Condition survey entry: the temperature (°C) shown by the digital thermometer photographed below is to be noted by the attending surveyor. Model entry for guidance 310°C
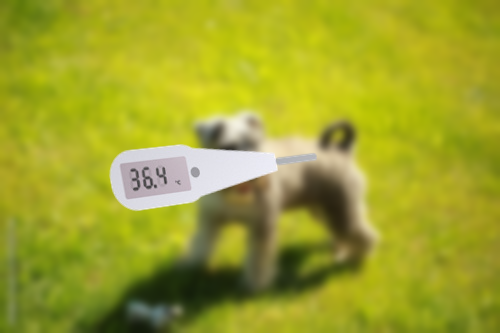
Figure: 36.4°C
